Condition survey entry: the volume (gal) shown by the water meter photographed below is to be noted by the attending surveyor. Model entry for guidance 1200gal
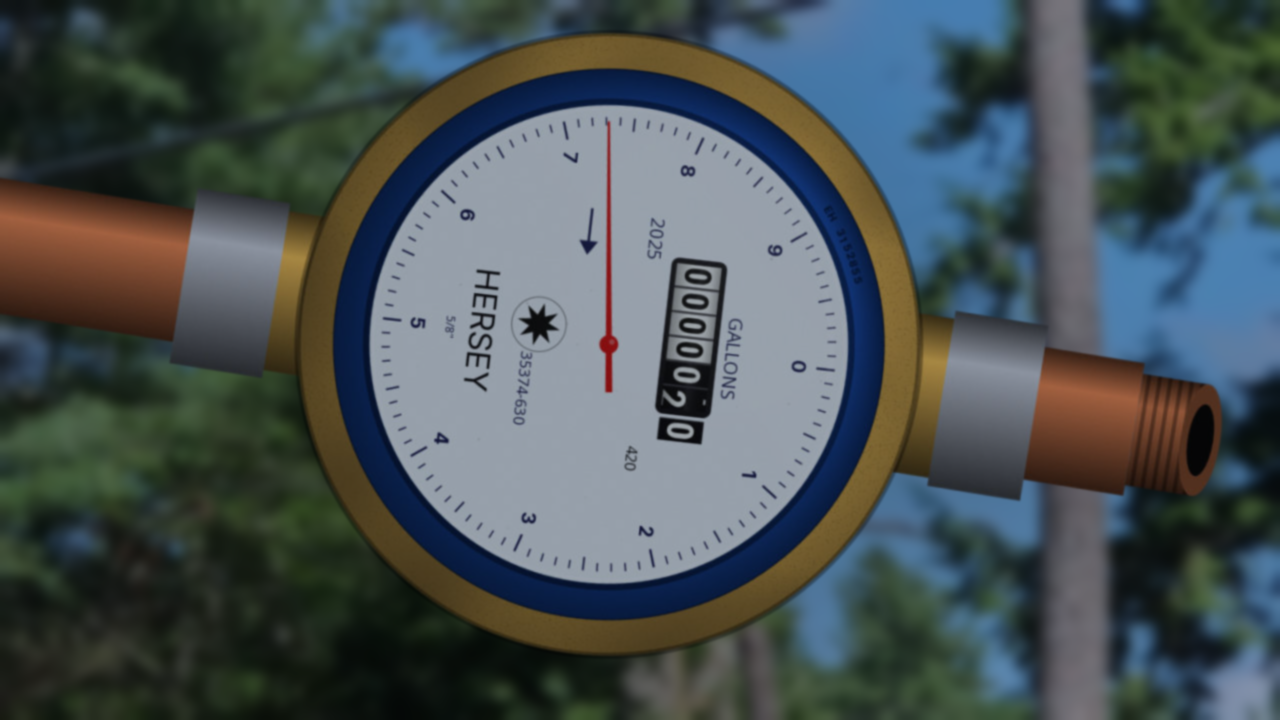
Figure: 17.3gal
